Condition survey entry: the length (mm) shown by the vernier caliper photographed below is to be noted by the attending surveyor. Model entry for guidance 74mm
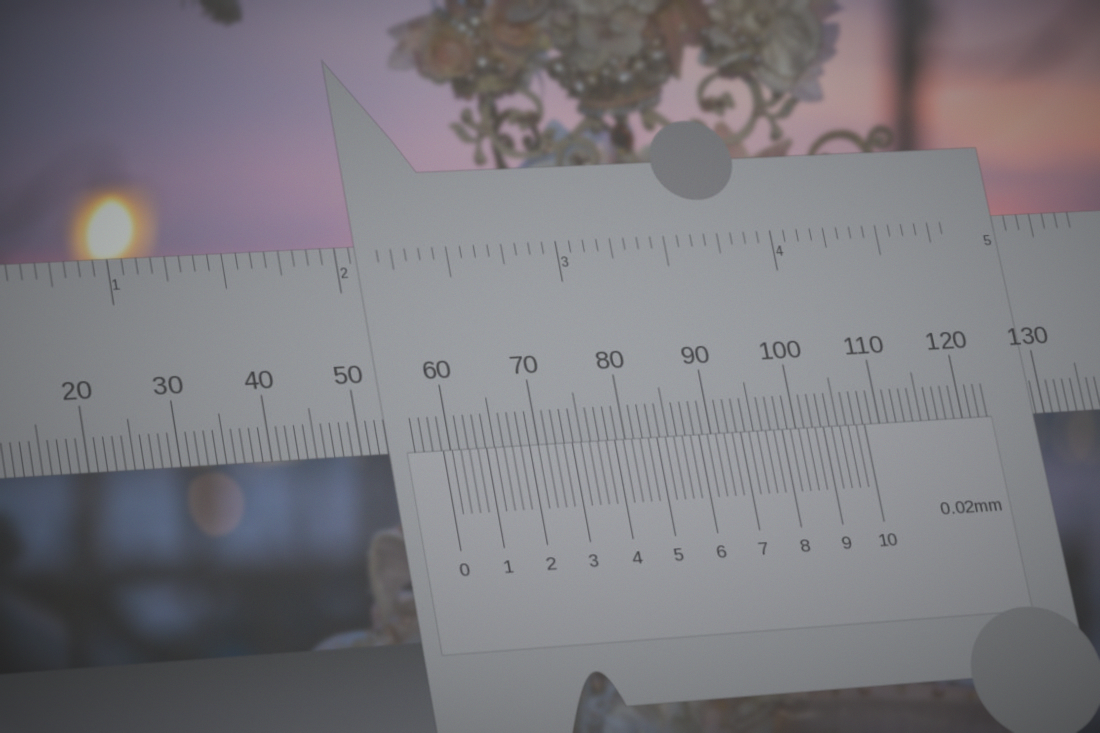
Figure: 59.2mm
